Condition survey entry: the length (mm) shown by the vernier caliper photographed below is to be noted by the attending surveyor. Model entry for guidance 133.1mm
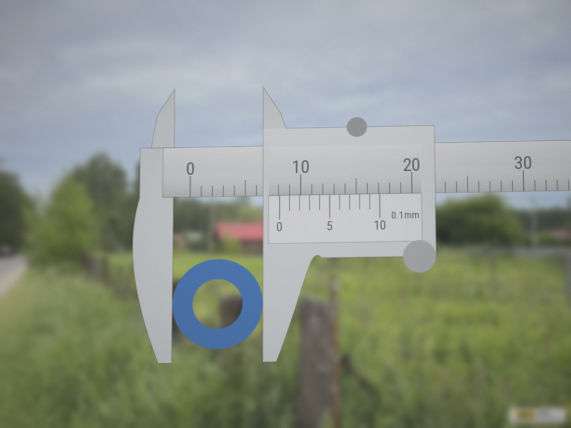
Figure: 8.1mm
